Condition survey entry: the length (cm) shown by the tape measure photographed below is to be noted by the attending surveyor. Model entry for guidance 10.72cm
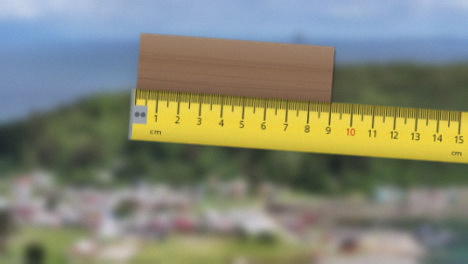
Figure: 9cm
